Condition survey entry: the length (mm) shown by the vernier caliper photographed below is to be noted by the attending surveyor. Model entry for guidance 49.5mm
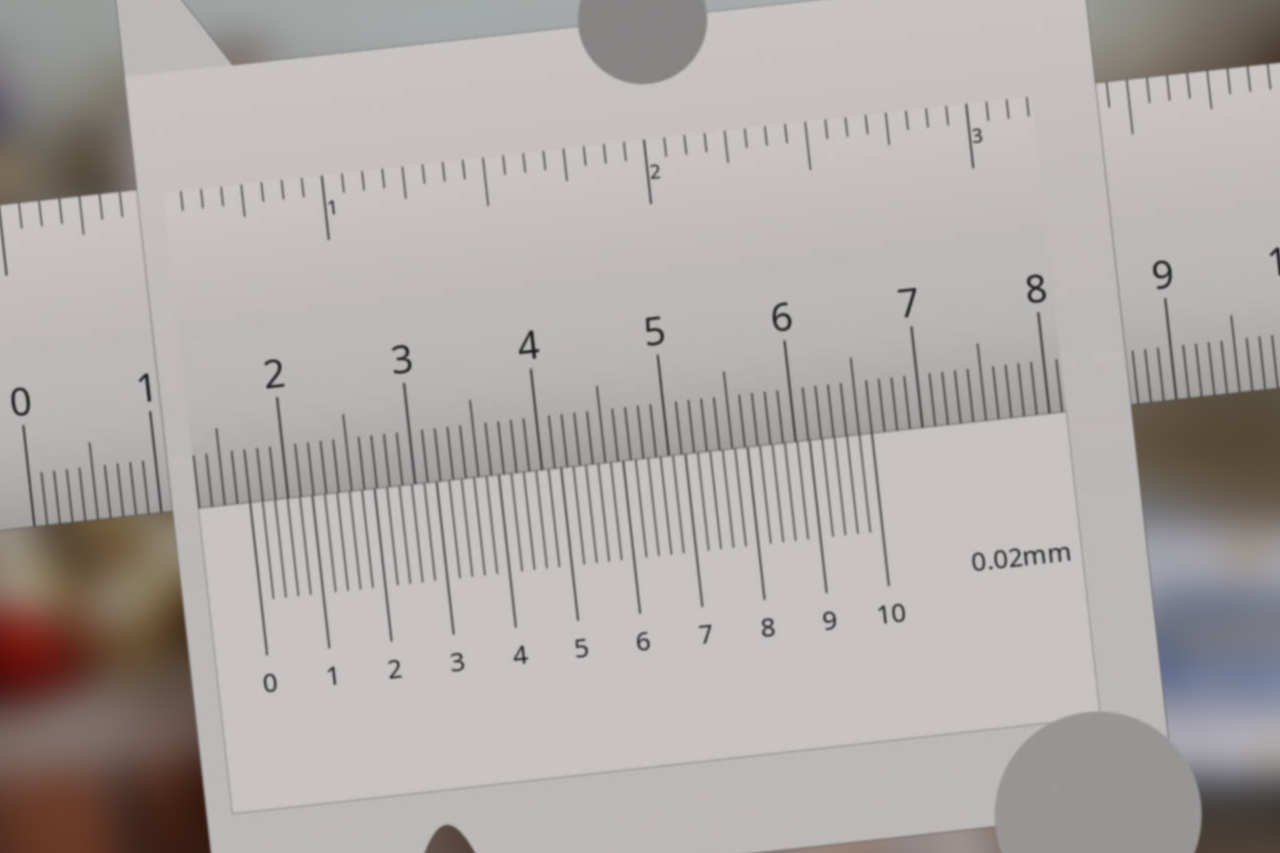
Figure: 17.0mm
